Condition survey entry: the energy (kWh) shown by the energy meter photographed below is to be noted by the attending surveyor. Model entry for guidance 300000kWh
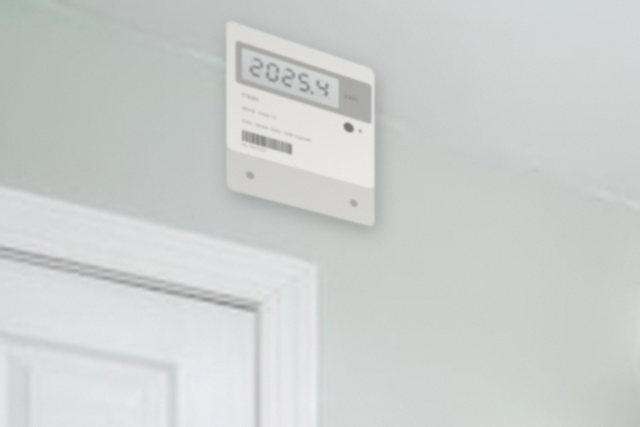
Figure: 2025.4kWh
